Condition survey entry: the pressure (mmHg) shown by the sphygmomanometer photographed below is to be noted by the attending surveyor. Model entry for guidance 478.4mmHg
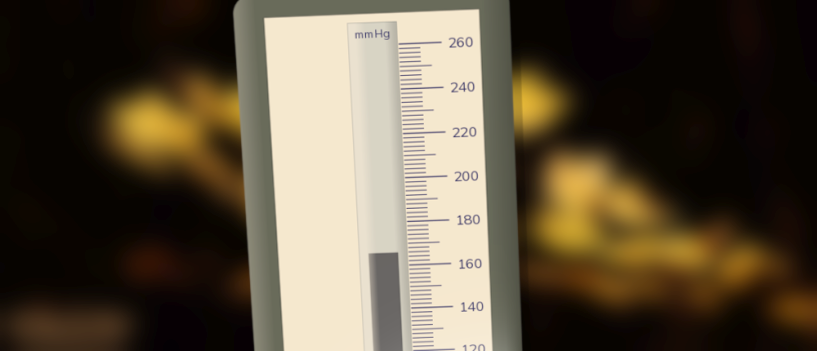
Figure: 166mmHg
